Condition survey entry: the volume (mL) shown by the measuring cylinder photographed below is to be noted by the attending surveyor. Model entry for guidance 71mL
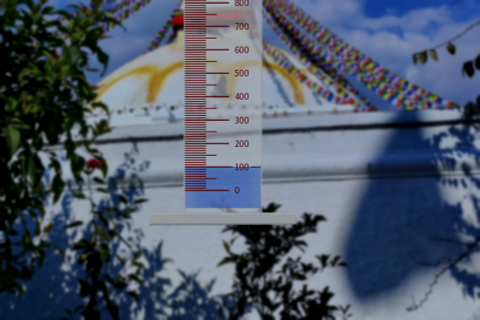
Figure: 100mL
